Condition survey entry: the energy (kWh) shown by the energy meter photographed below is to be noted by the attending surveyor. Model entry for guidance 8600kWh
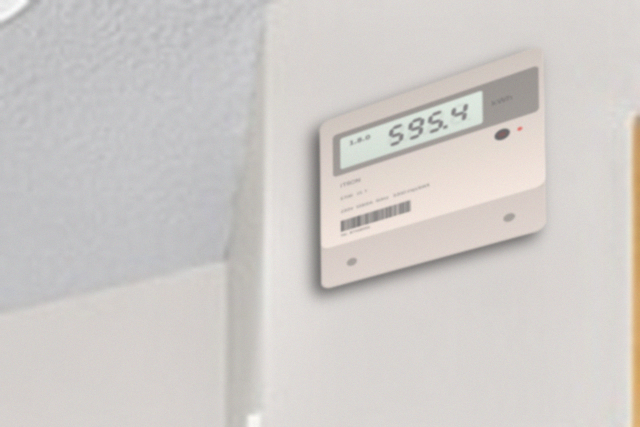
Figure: 595.4kWh
